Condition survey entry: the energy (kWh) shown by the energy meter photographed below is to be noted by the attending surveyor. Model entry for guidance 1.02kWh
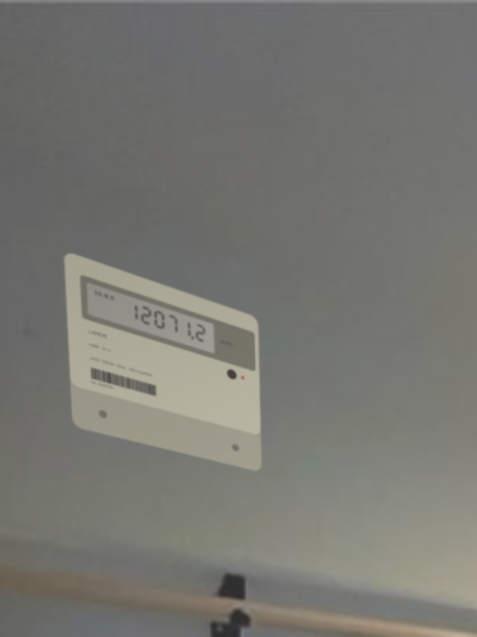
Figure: 12071.2kWh
